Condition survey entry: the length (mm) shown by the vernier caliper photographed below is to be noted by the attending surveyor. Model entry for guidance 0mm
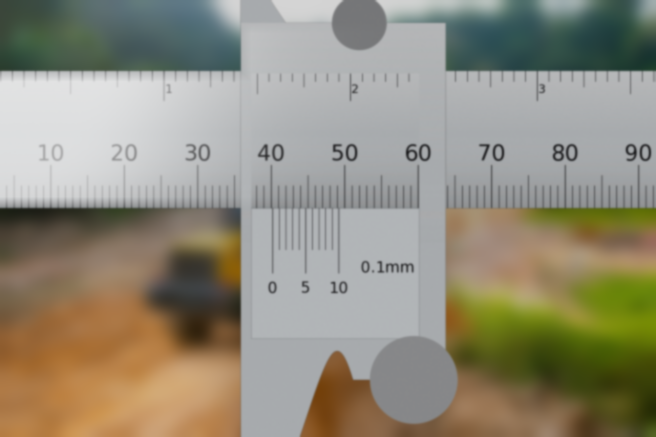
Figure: 40.2mm
